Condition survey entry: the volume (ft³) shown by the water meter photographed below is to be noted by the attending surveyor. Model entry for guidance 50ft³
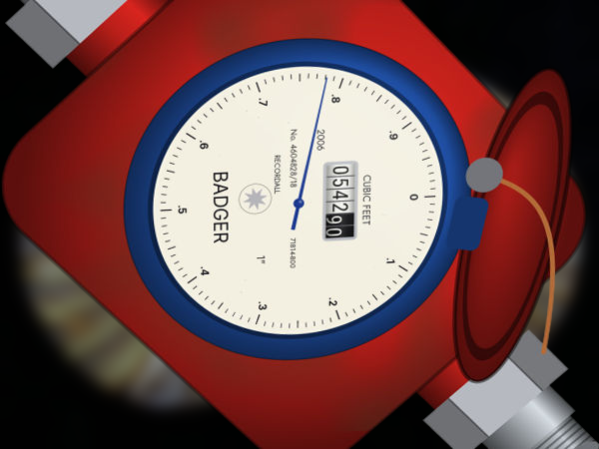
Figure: 54289.78ft³
